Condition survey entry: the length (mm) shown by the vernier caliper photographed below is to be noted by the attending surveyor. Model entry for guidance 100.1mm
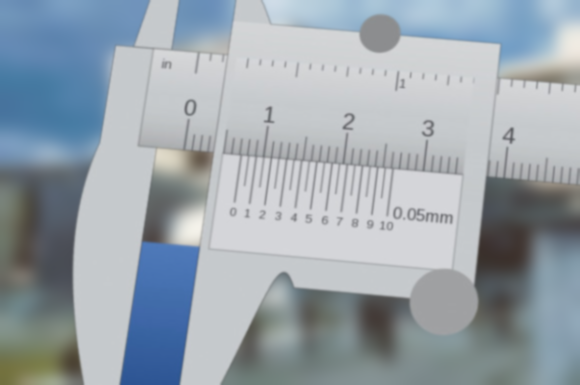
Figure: 7.2mm
